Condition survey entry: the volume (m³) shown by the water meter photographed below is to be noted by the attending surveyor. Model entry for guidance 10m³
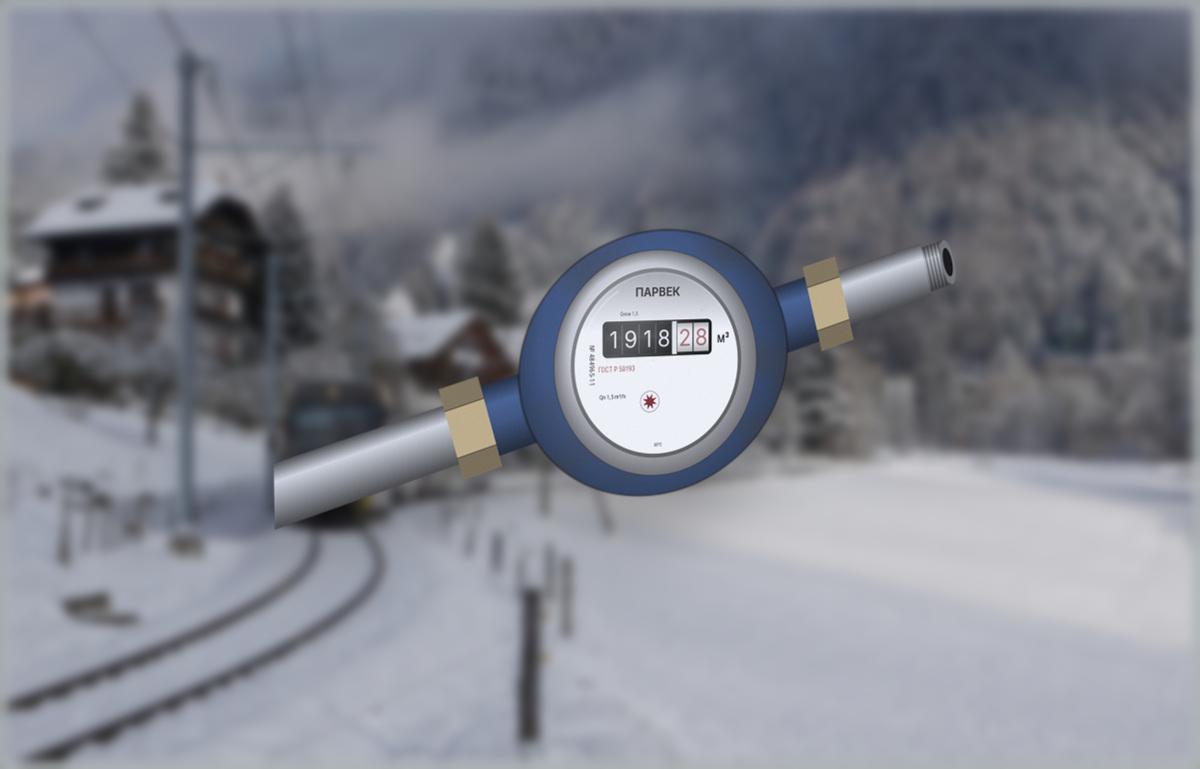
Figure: 1918.28m³
